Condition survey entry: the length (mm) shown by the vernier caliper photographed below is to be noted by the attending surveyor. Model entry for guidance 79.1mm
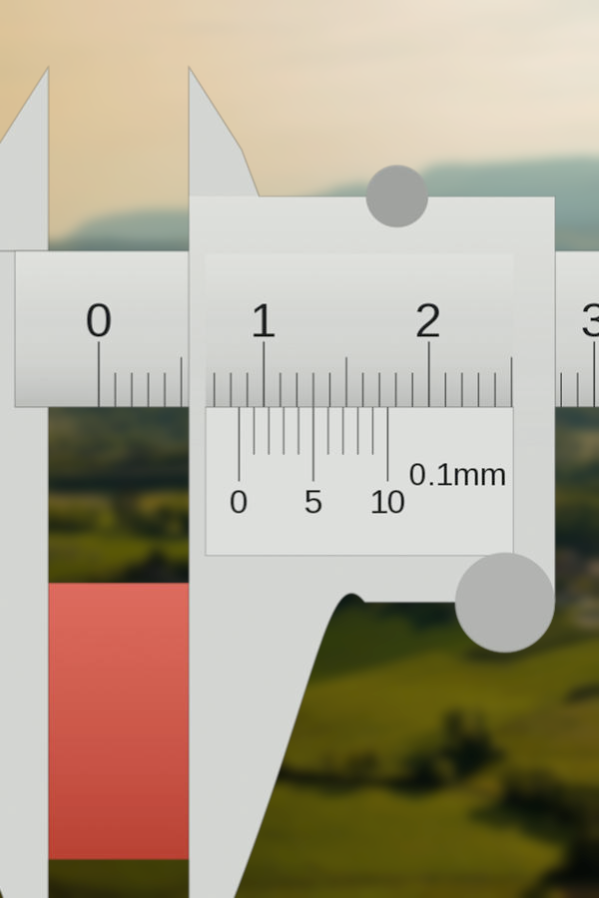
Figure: 8.5mm
